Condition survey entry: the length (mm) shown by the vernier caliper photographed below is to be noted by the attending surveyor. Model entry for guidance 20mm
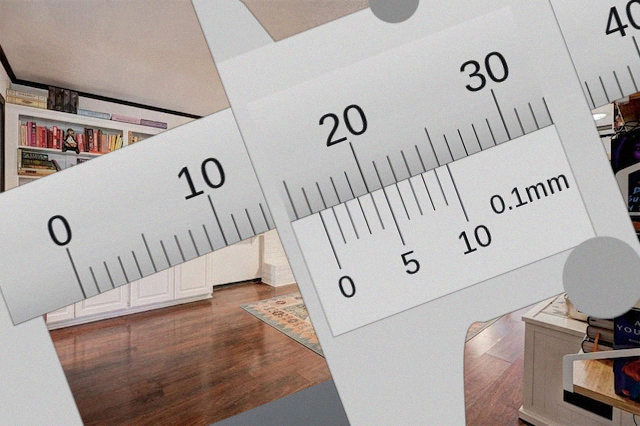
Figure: 16.5mm
